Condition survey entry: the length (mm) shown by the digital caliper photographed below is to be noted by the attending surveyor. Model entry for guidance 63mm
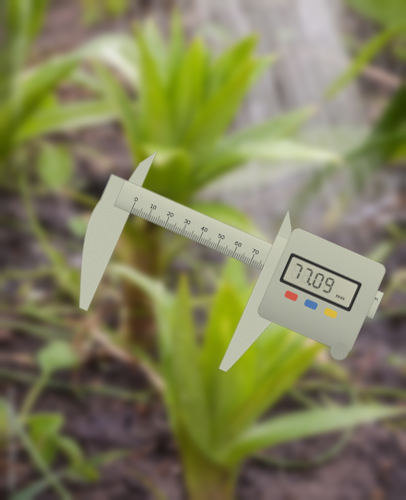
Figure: 77.09mm
